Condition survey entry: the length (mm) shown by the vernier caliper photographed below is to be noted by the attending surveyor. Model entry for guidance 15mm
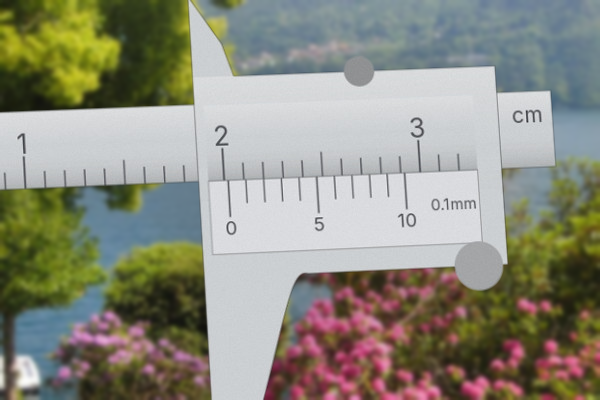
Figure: 20.2mm
